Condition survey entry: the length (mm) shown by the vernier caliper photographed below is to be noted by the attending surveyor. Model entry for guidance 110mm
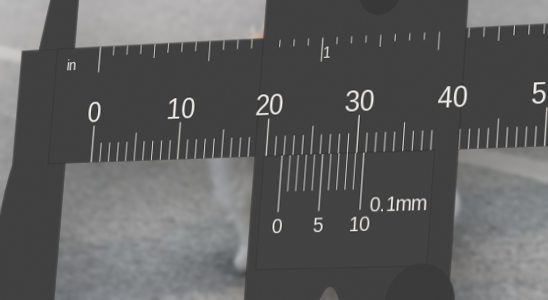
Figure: 21.8mm
